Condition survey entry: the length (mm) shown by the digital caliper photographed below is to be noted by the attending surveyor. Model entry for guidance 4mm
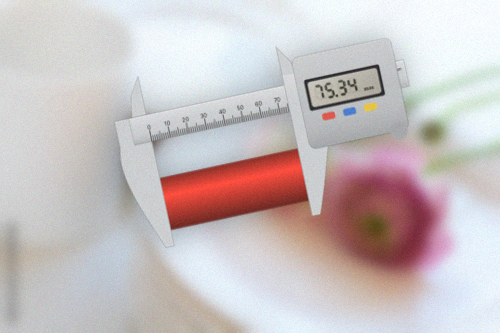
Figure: 75.34mm
